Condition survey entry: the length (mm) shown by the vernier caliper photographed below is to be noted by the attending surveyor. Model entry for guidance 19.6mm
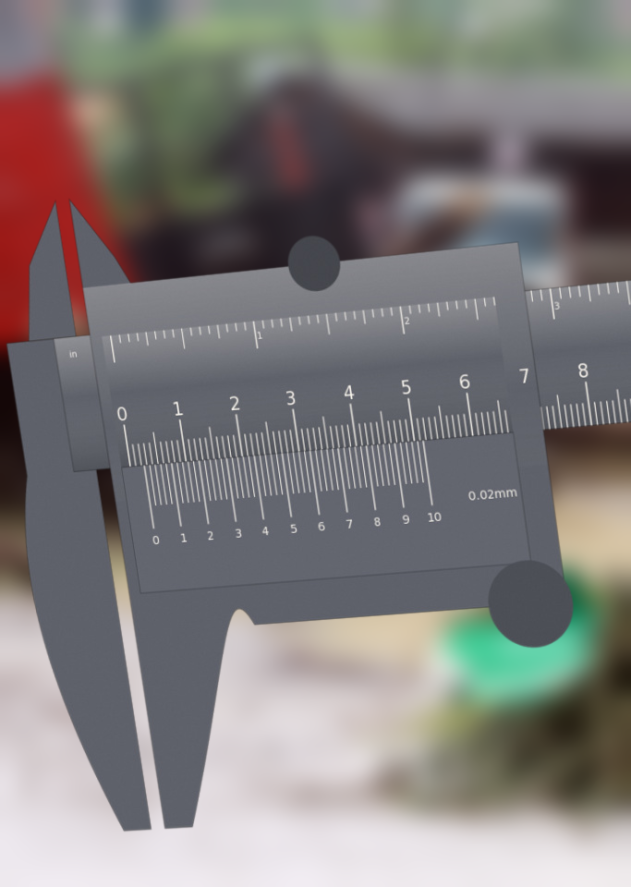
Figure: 2.5mm
